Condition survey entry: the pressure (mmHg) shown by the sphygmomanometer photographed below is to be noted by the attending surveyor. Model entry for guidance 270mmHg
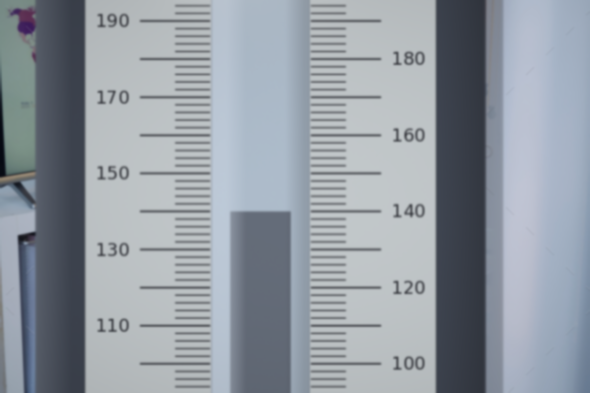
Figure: 140mmHg
